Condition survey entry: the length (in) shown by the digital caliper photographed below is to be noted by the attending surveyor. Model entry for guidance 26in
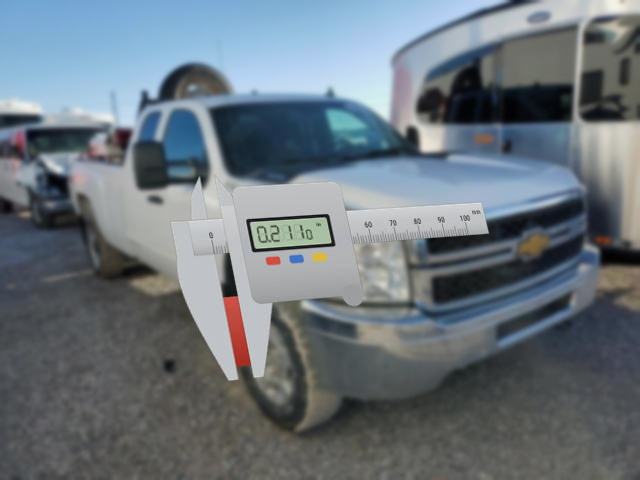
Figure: 0.2110in
